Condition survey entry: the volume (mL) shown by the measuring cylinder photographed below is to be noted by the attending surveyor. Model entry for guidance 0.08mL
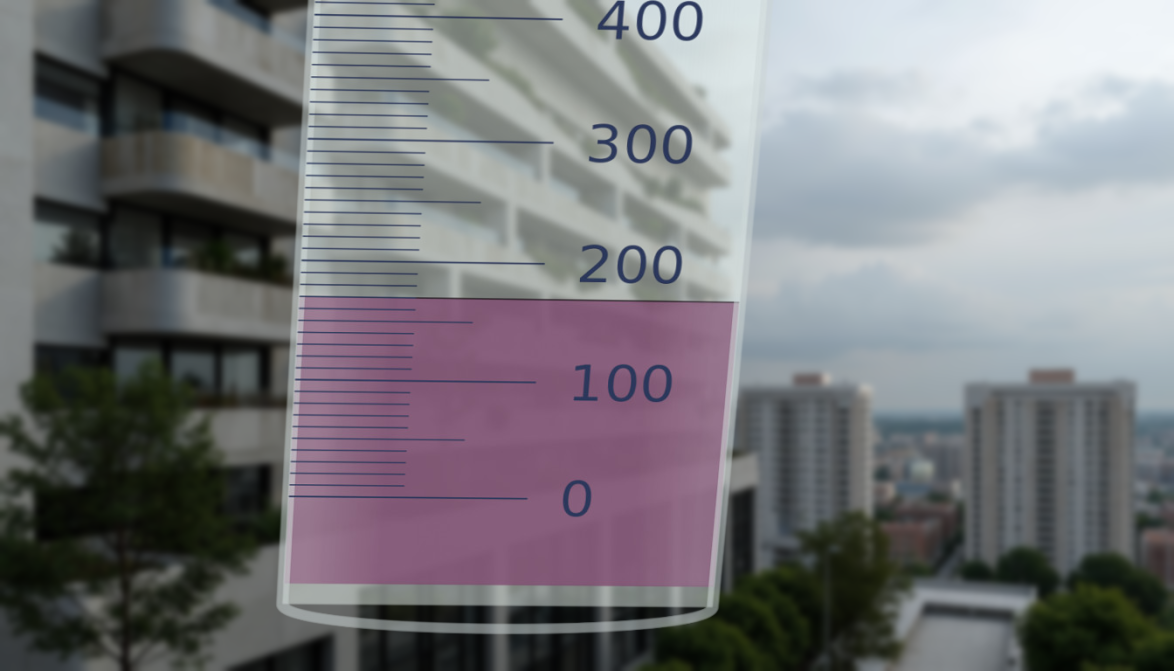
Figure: 170mL
